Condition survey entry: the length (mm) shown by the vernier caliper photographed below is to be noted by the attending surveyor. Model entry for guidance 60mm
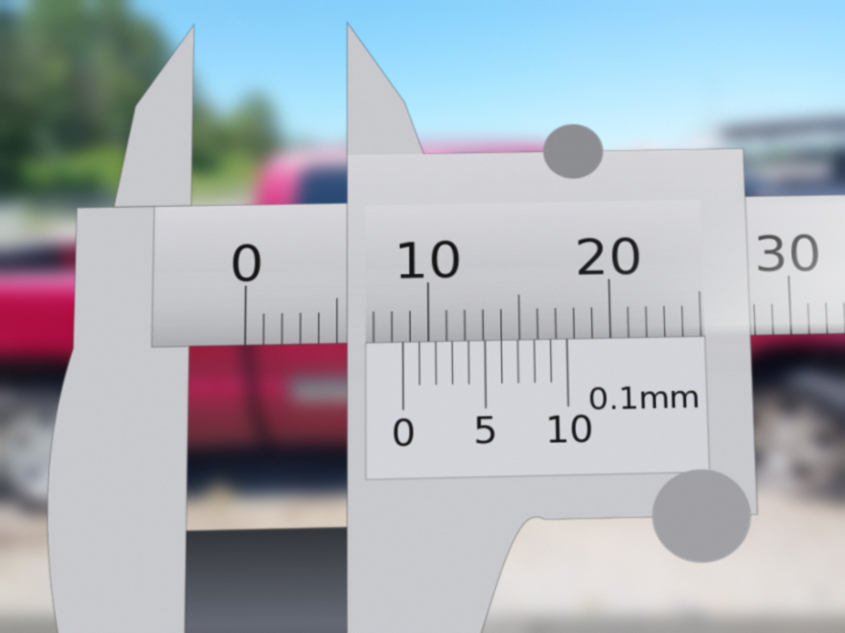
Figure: 8.6mm
